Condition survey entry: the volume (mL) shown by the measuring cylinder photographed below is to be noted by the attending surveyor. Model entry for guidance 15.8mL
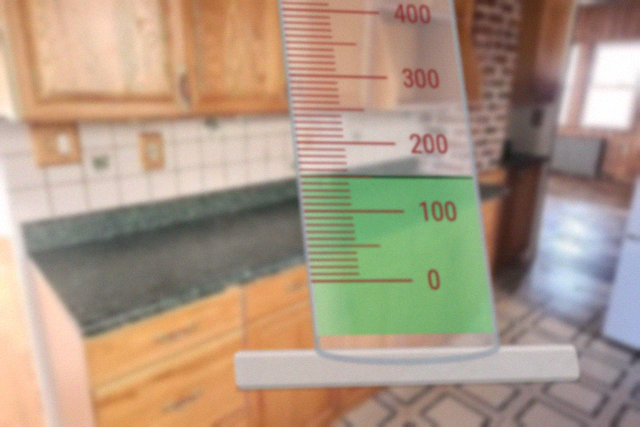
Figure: 150mL
